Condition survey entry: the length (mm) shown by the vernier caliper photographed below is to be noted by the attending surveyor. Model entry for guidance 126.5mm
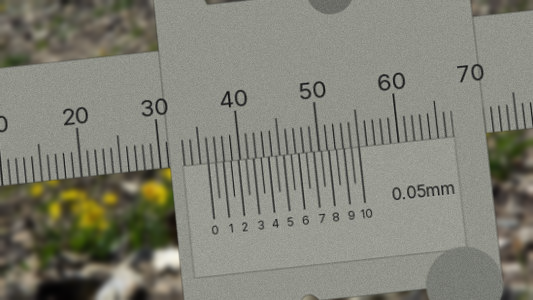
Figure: 36.0mm
